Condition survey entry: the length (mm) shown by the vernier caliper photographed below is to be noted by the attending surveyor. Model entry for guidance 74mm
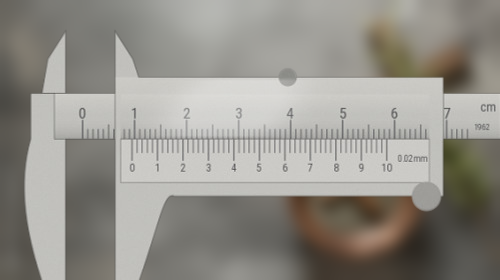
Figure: 9.5mm
